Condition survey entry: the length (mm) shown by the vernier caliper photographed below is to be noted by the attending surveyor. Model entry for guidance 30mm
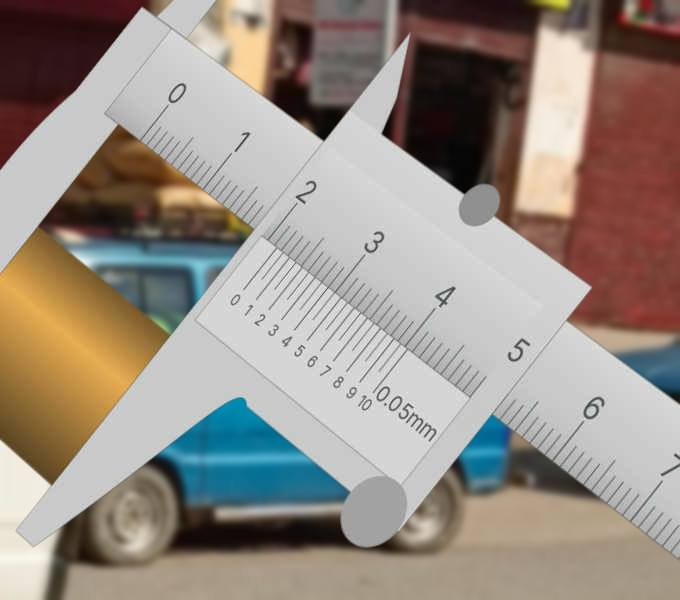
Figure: 21.4mm
